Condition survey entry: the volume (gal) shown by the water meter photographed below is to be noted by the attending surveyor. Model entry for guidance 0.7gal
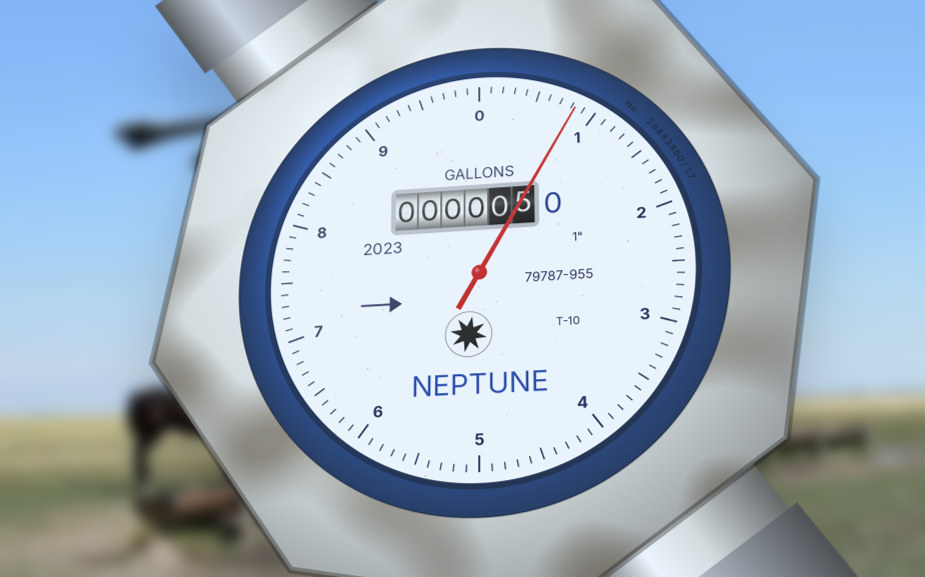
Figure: 50.8gal
